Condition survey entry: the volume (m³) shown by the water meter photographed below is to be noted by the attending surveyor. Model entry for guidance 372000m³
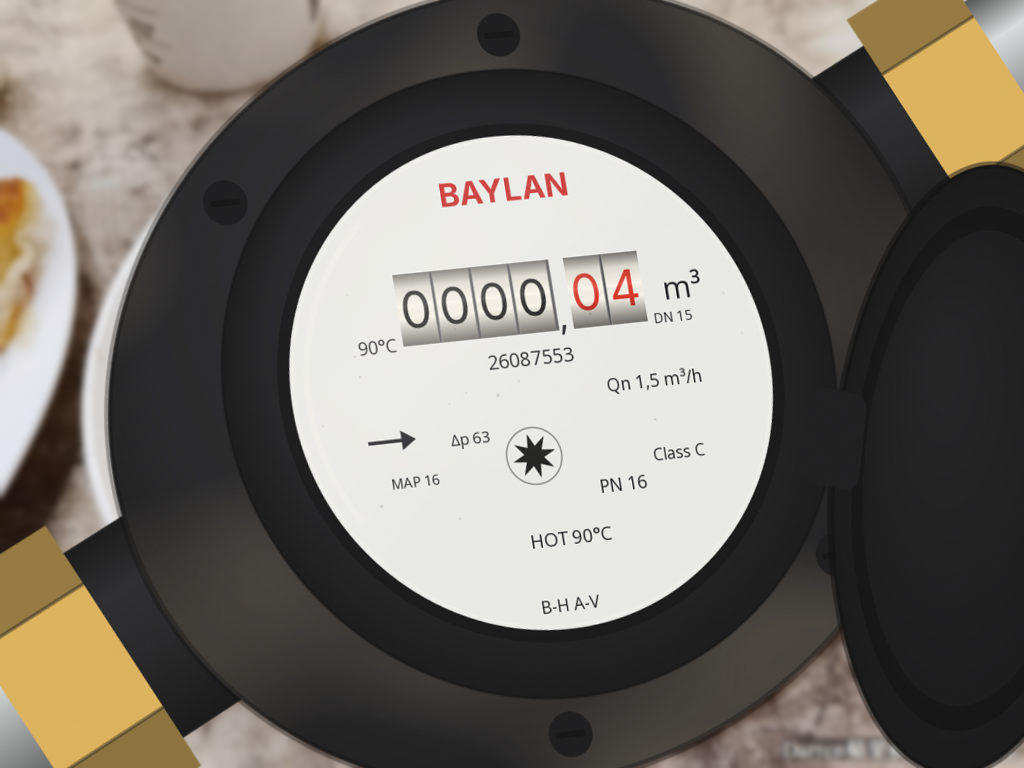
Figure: 0.04m³
